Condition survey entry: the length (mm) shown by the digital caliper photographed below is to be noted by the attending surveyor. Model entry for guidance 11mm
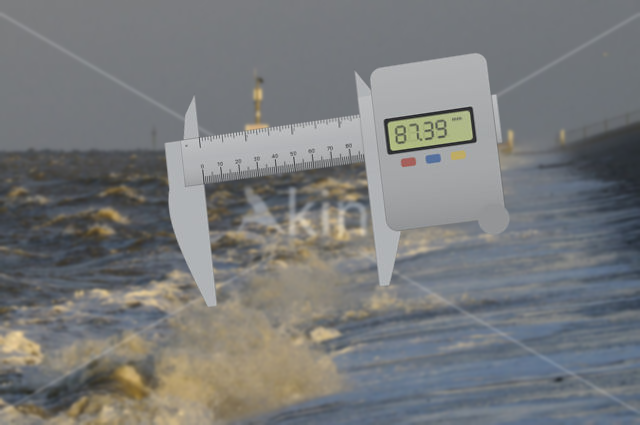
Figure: 87.39mm
